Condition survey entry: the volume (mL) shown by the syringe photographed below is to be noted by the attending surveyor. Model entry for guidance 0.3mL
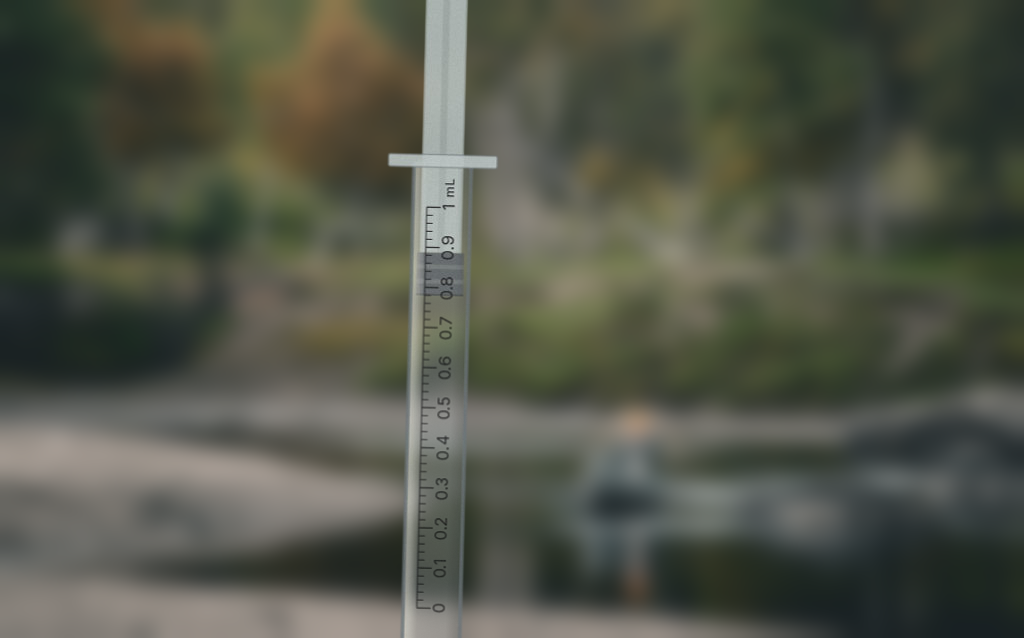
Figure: 0.78mL
